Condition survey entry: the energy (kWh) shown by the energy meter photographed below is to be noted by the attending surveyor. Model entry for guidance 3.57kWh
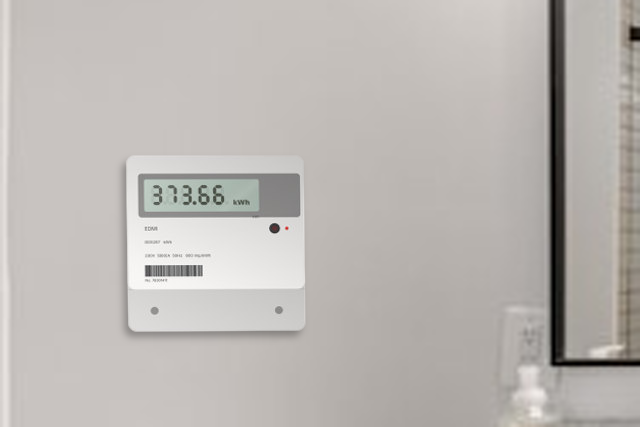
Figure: 373.66kWh
